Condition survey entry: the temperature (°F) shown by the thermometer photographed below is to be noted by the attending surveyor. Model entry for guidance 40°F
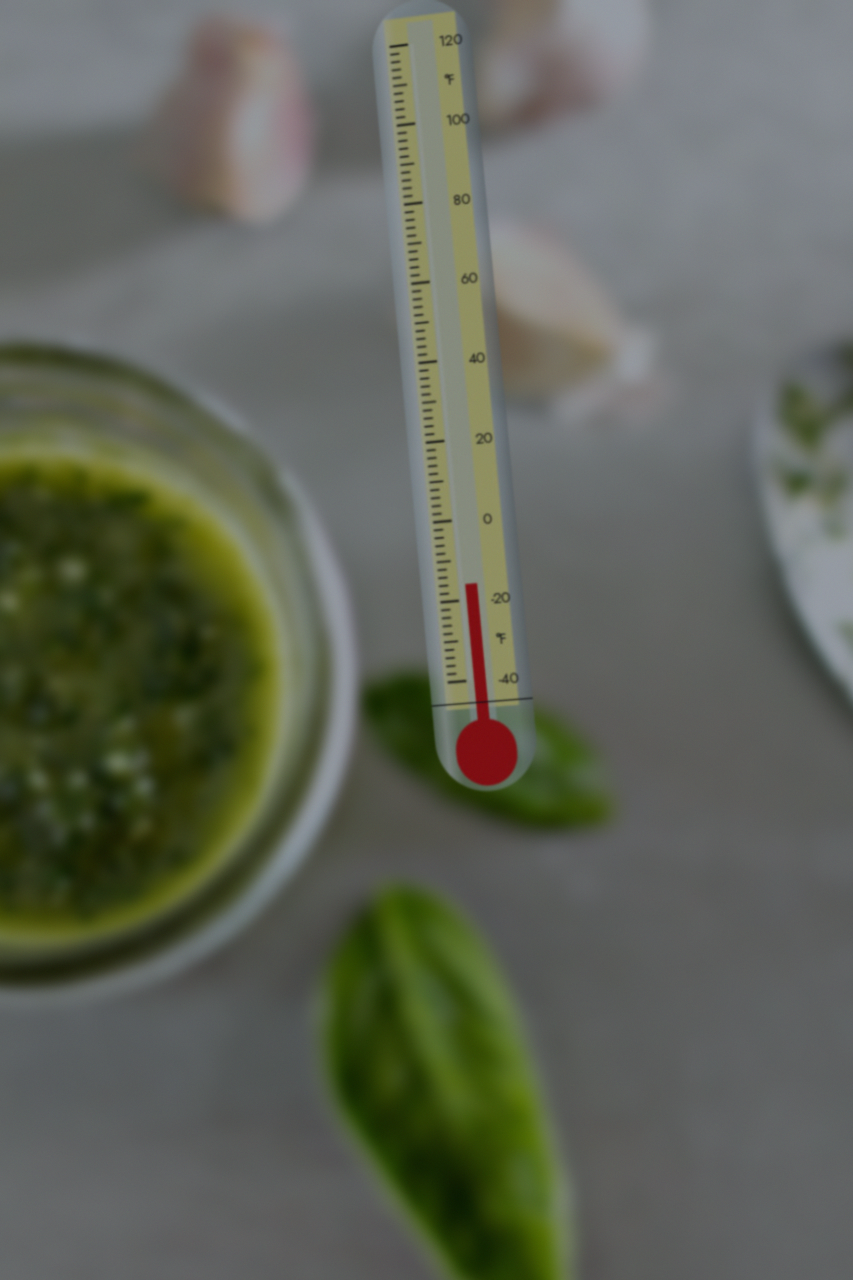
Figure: -16°F
